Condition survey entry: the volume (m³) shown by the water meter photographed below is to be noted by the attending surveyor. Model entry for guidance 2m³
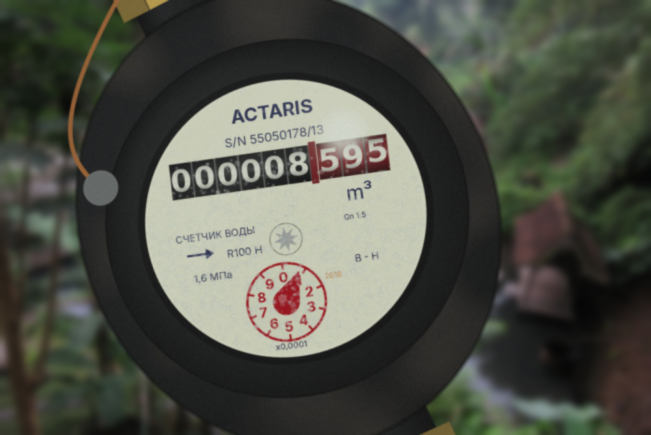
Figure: 8.5950m³
